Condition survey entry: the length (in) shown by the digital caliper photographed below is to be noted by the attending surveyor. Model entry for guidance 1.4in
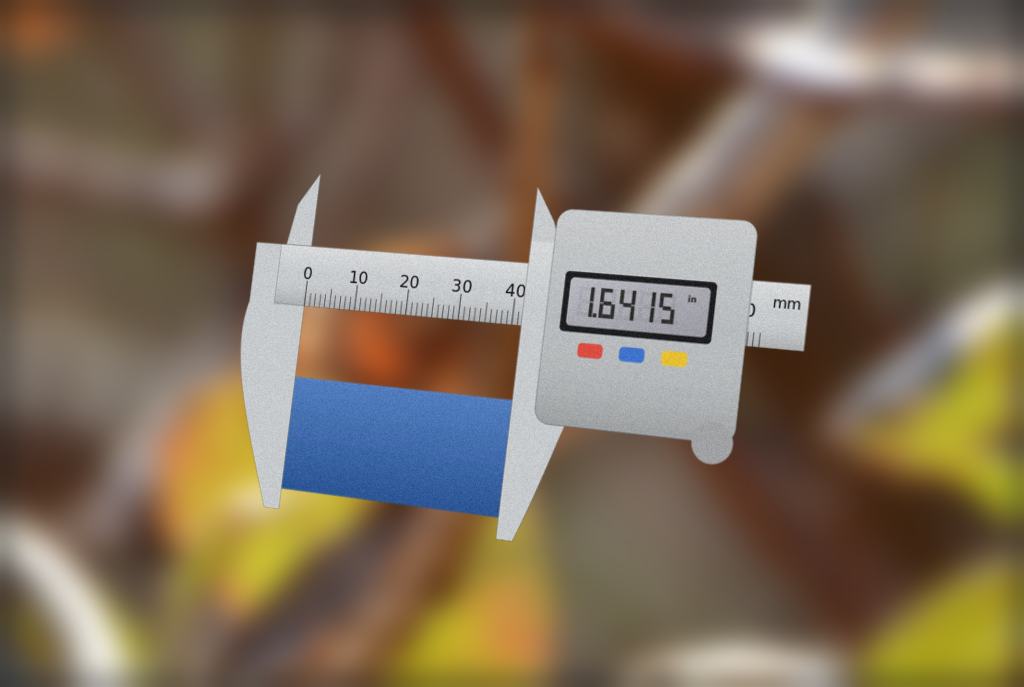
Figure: 1.6415in
